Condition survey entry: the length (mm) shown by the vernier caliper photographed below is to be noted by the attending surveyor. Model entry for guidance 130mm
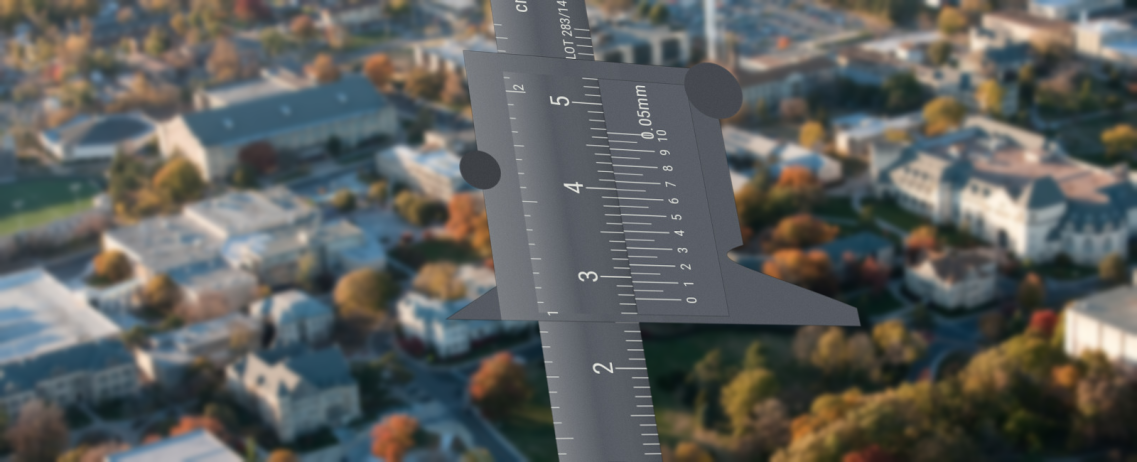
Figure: 27.6mm
